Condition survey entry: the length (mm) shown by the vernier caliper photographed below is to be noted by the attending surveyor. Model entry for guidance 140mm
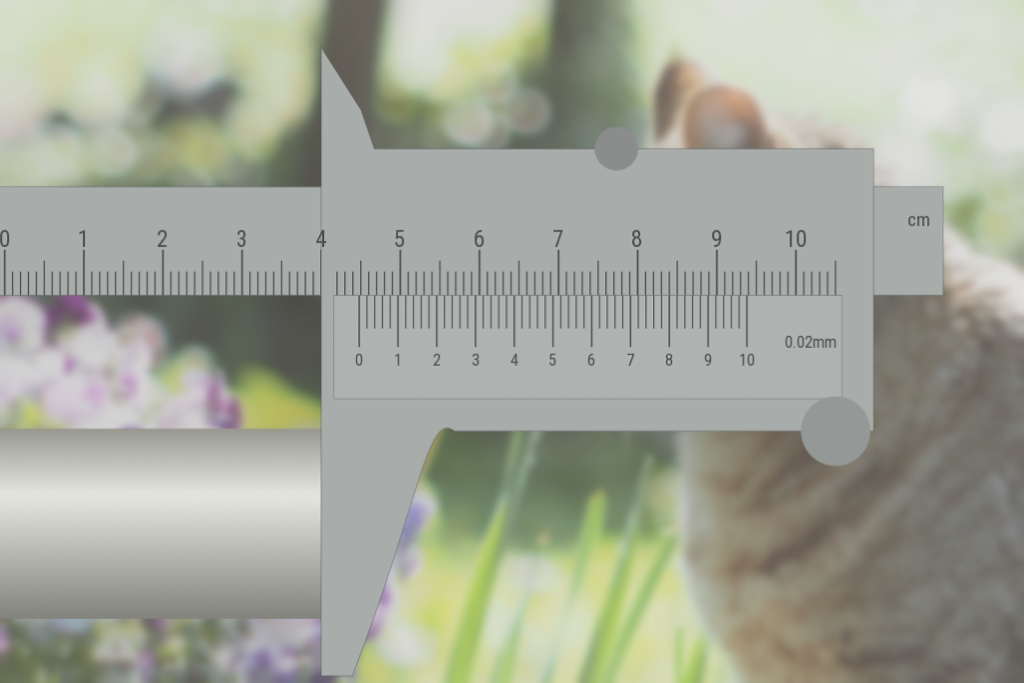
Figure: 44.8mm
